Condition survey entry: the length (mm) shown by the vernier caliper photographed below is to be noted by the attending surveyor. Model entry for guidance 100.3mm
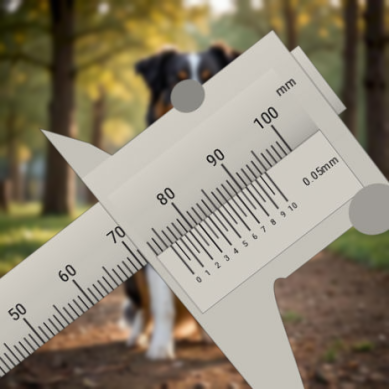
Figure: 75.6mm
